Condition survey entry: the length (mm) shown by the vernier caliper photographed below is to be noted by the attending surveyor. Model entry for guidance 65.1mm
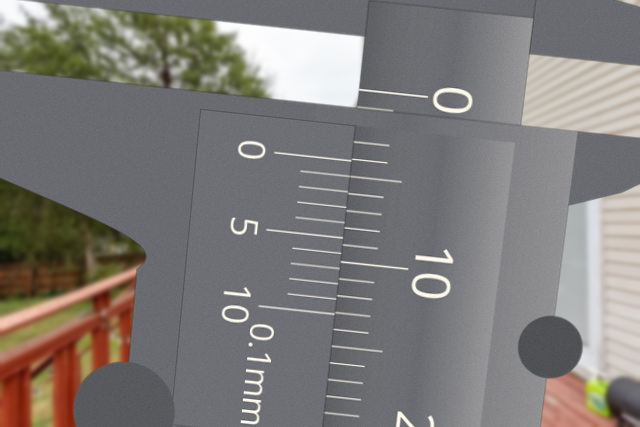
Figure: 4.1mm
